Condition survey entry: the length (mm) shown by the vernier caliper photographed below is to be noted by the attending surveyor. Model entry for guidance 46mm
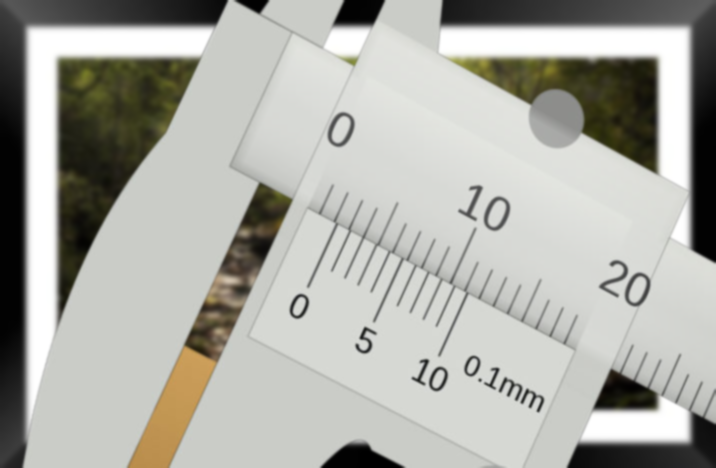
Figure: 2.2mm
